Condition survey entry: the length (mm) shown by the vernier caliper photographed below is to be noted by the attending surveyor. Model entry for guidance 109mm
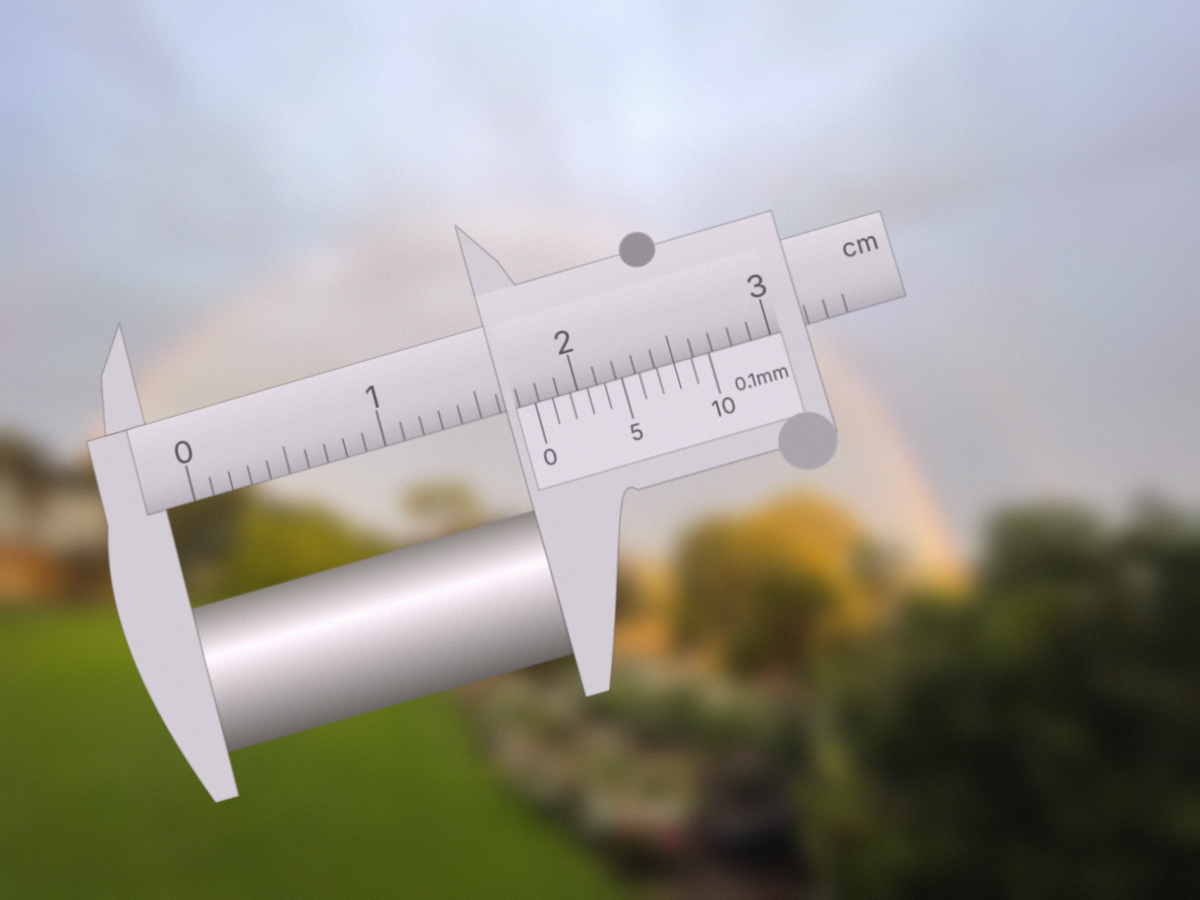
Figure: 17.8mm
